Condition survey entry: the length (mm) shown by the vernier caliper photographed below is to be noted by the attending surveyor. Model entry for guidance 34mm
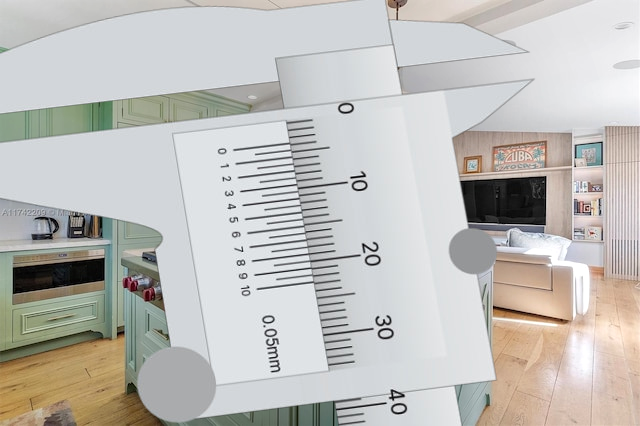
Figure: 3.8mm
